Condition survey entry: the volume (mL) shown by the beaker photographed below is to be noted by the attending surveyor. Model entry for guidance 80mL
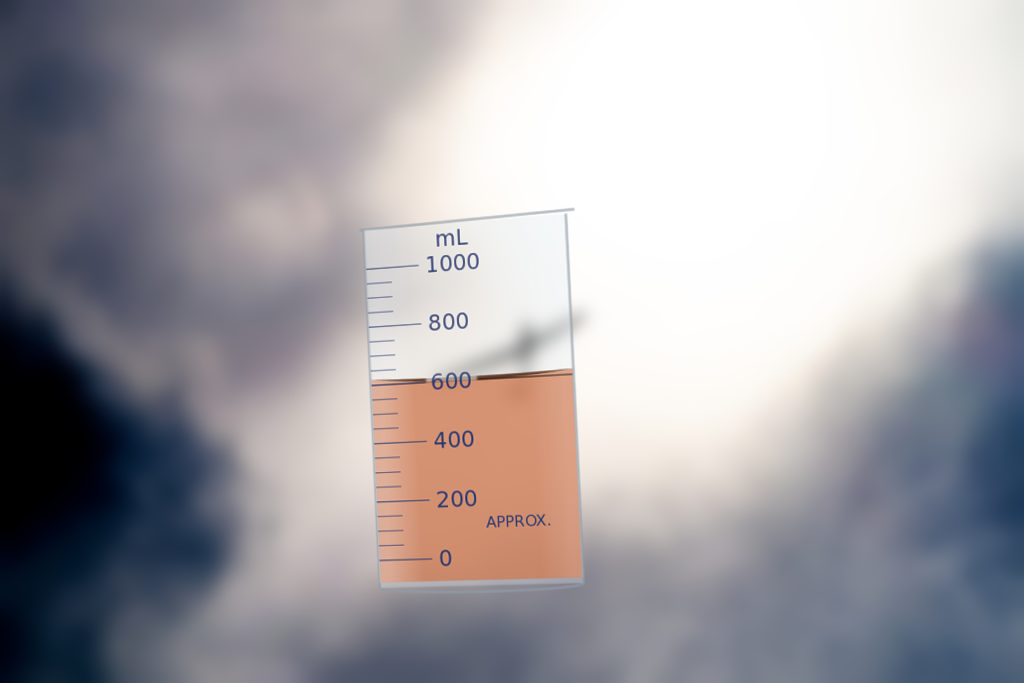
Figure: 600mL
